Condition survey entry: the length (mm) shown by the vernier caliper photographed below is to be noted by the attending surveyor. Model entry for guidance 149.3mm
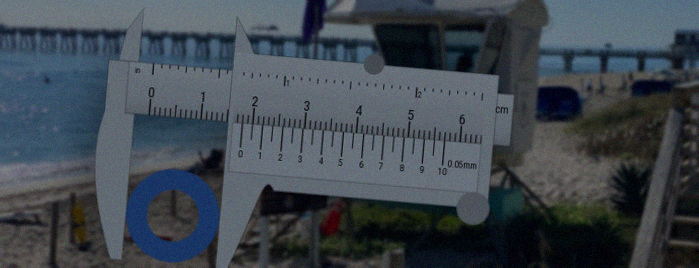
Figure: 18.0mm
